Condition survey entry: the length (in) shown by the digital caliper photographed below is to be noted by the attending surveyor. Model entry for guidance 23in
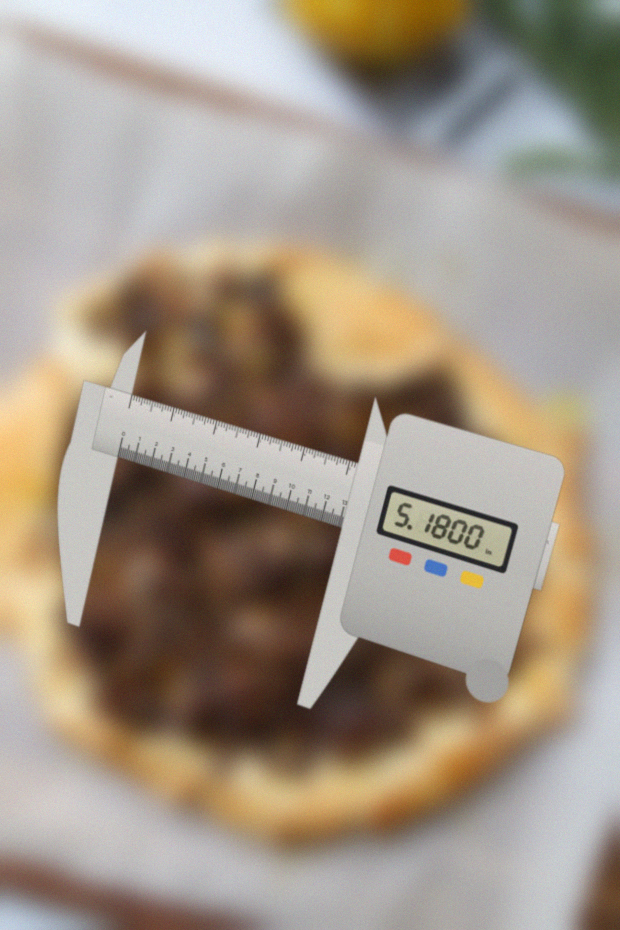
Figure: 5.1800in
